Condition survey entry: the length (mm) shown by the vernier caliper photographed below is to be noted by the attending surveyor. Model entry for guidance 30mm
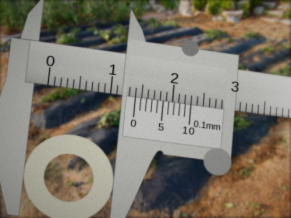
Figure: 14.0mm
